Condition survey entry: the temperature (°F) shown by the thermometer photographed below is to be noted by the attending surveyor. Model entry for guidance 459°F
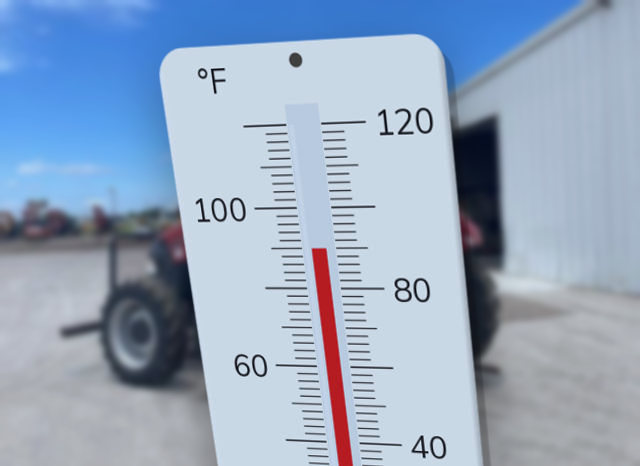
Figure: 90°F
